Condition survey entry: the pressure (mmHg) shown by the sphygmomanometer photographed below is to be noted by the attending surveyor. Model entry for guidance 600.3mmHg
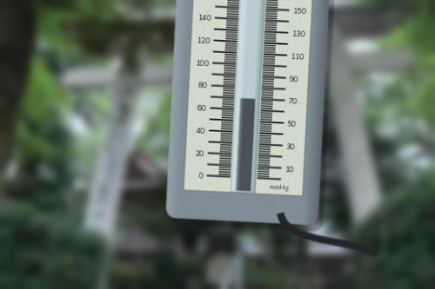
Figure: 70mmHg
